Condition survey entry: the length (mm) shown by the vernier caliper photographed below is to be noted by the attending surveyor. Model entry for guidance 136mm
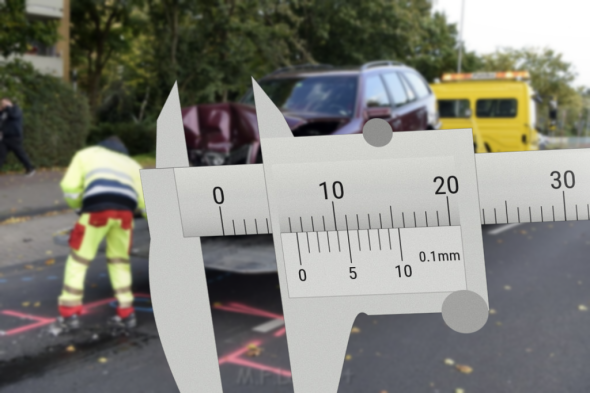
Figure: 6.5mm
